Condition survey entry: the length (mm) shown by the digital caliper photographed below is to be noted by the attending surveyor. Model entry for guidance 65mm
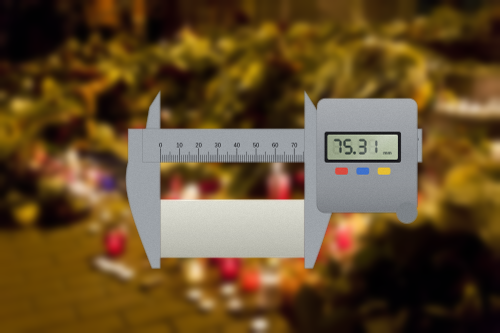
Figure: 75.31mm
